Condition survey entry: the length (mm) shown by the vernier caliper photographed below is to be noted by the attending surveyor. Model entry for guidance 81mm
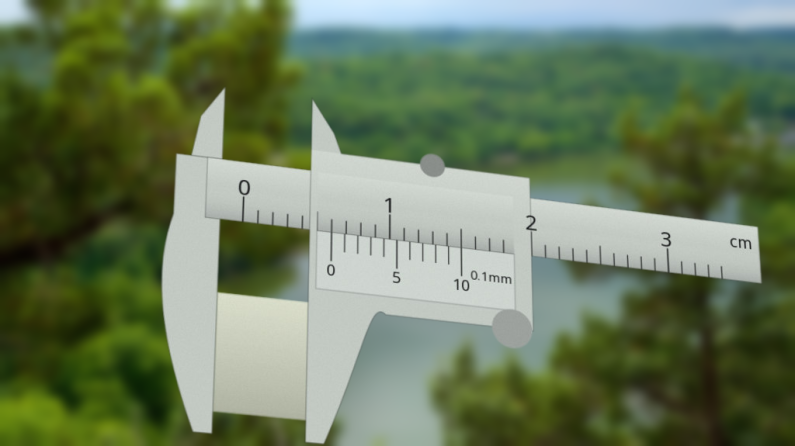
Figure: 6.0mm
